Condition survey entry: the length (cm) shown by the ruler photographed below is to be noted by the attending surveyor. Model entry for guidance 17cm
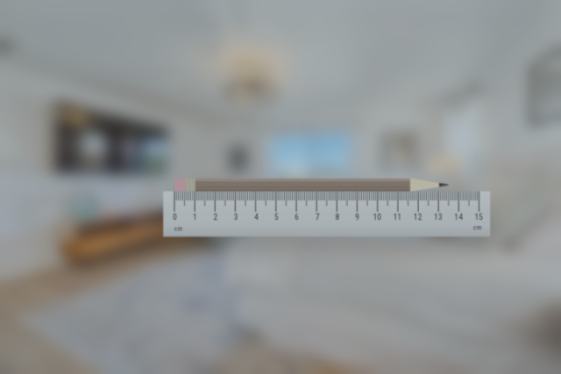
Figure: 13.5cm
